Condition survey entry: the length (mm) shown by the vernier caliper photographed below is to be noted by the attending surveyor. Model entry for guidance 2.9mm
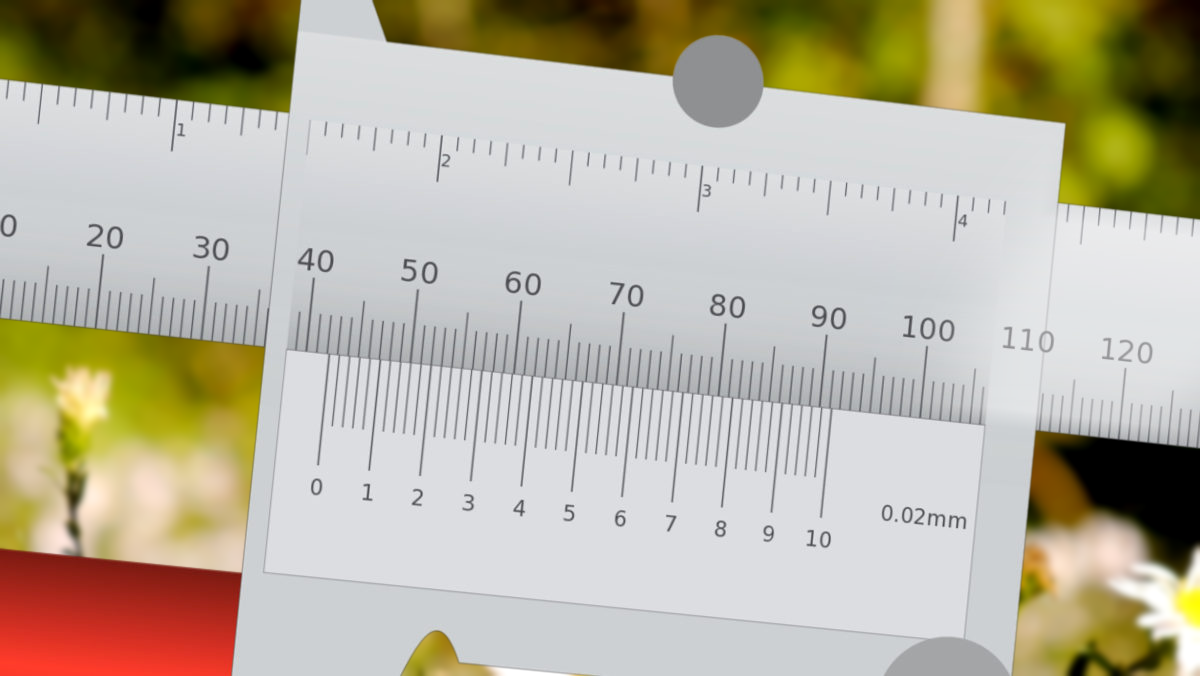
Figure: 42.2mm
